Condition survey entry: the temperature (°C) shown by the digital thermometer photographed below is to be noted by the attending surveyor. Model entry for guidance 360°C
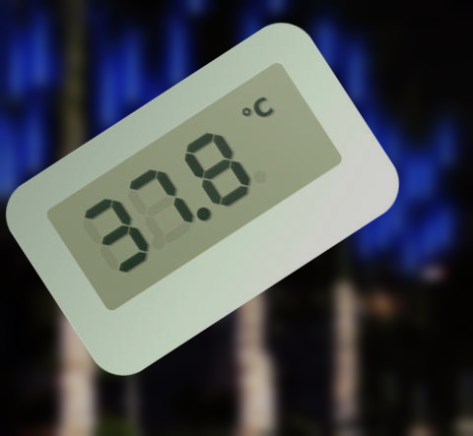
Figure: 37.8°C
